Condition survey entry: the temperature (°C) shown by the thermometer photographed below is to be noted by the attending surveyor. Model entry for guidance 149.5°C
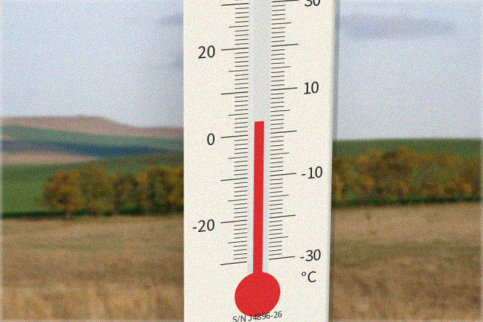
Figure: 3°C
